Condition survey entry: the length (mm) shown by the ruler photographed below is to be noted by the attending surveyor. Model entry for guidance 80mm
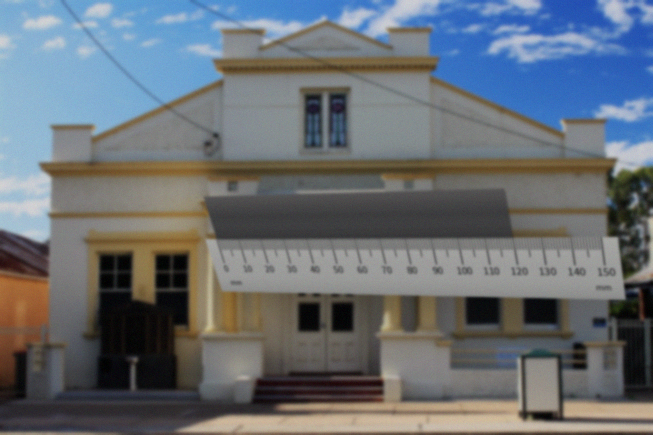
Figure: 120mm
